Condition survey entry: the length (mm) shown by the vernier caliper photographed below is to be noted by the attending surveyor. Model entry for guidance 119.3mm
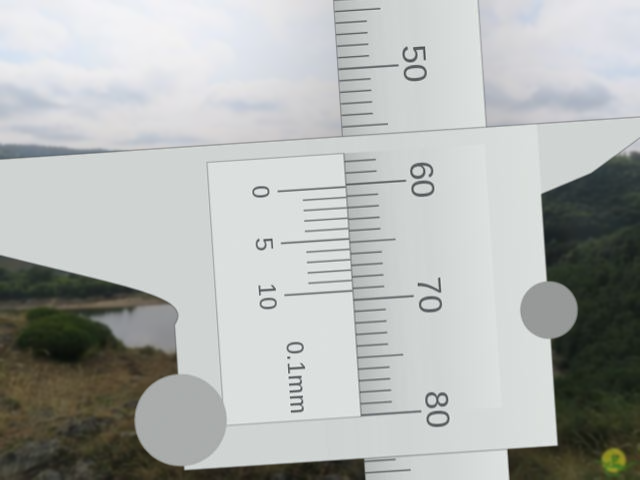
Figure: 60.2mm
